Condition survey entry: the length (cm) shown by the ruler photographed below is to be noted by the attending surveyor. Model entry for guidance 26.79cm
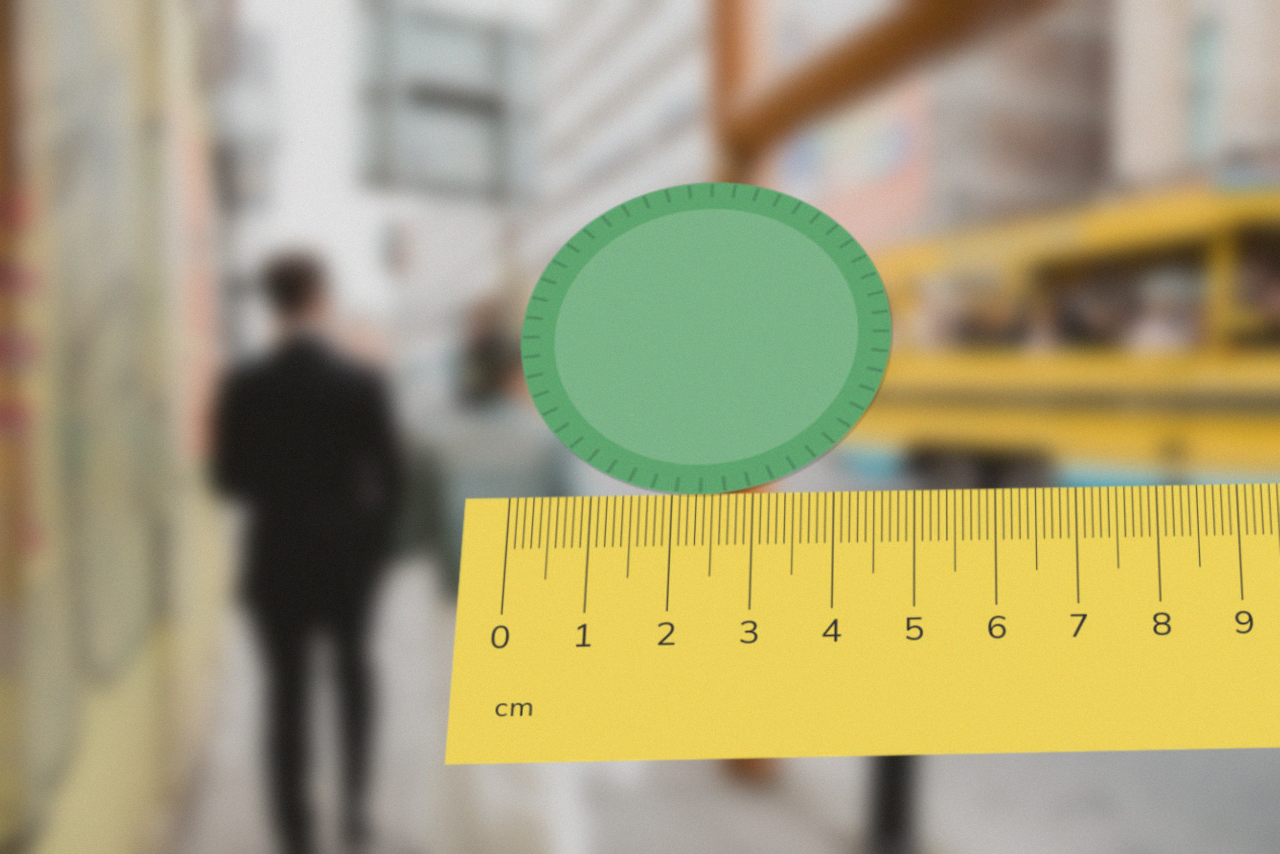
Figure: 4.7cm
